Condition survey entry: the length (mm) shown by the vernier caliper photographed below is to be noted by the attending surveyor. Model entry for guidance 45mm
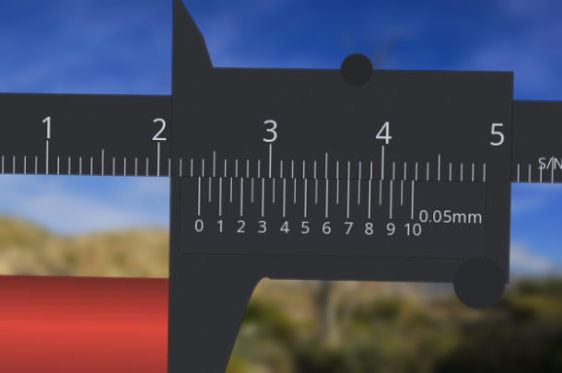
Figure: 23.7mm
